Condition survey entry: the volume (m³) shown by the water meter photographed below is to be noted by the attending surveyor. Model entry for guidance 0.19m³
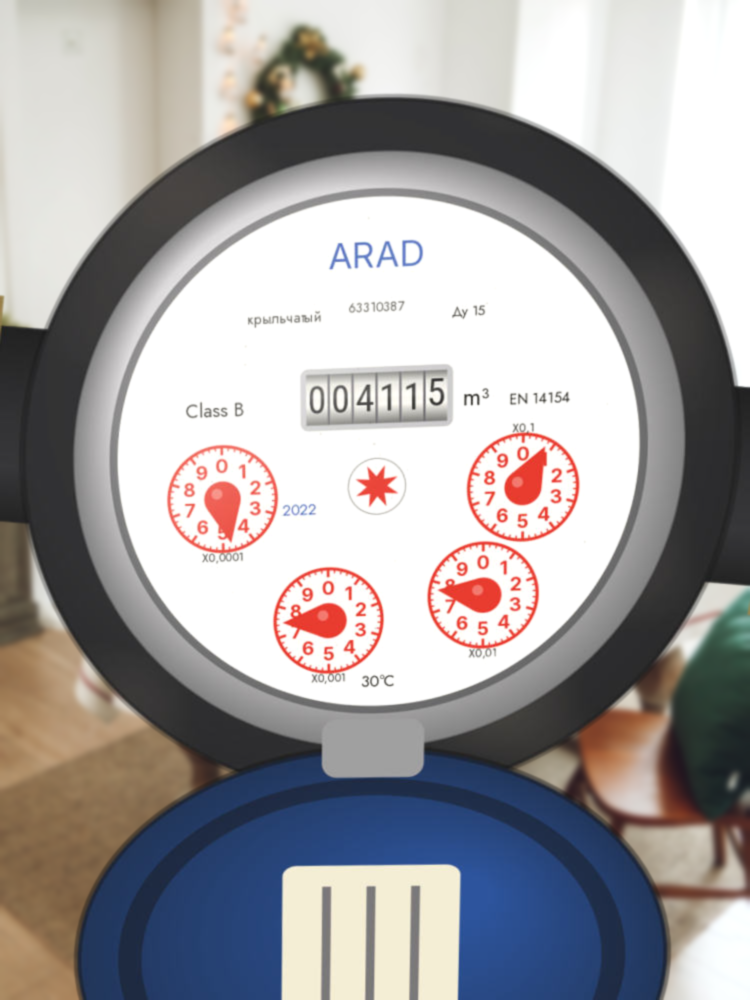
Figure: 4115.0774m³
